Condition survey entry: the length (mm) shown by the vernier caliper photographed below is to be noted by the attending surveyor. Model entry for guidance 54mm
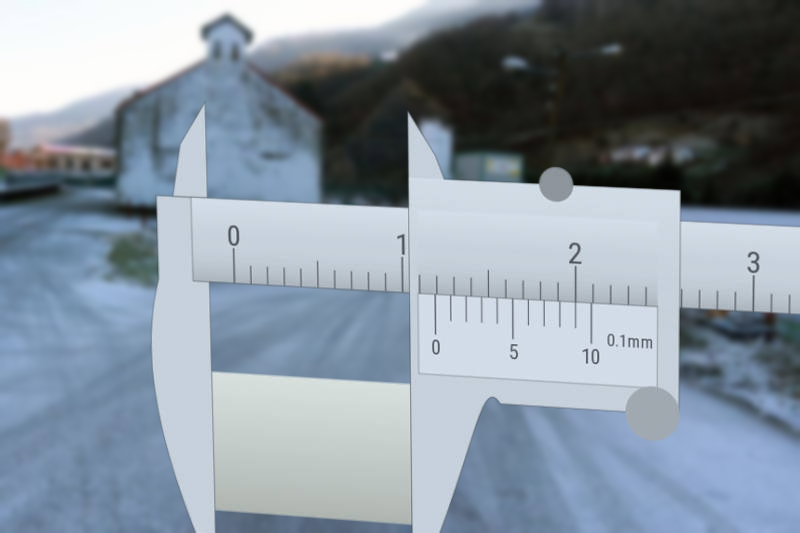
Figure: 11.9mm
